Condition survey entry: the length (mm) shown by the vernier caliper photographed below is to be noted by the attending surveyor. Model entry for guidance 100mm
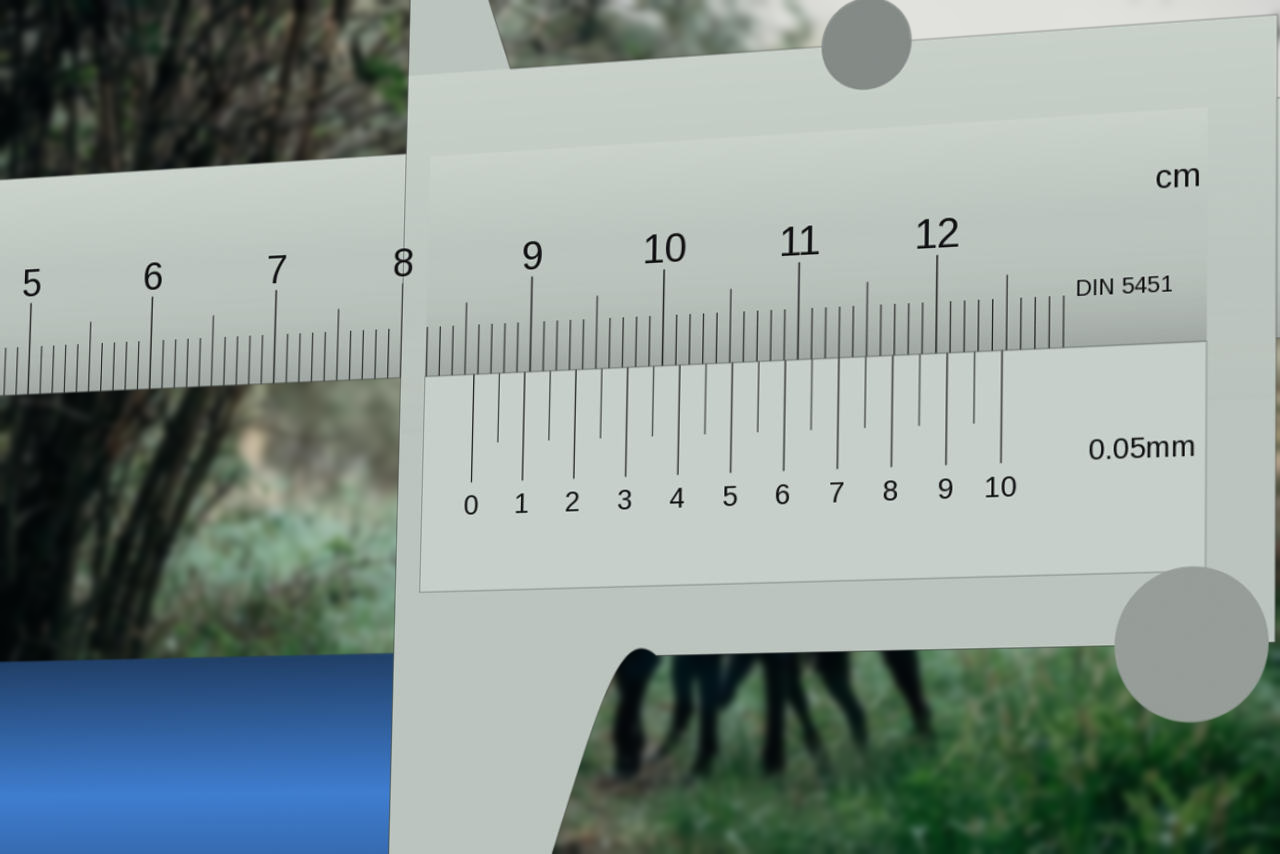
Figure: 85.7mm
